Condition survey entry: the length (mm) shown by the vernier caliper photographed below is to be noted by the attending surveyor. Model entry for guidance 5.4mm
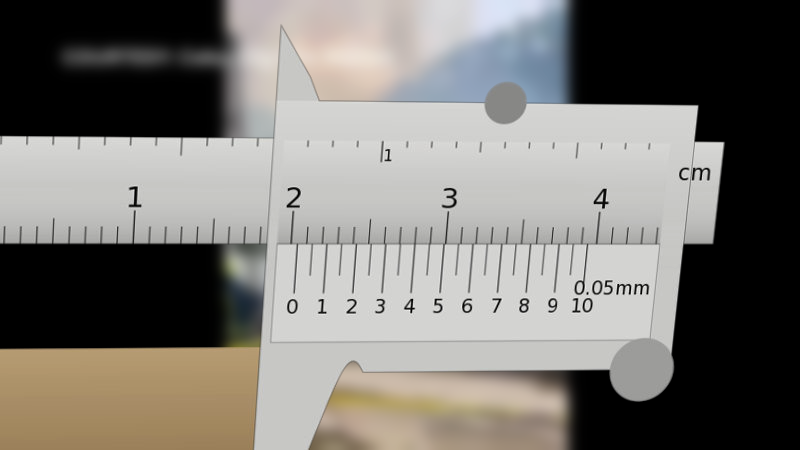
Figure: 20.4mm
